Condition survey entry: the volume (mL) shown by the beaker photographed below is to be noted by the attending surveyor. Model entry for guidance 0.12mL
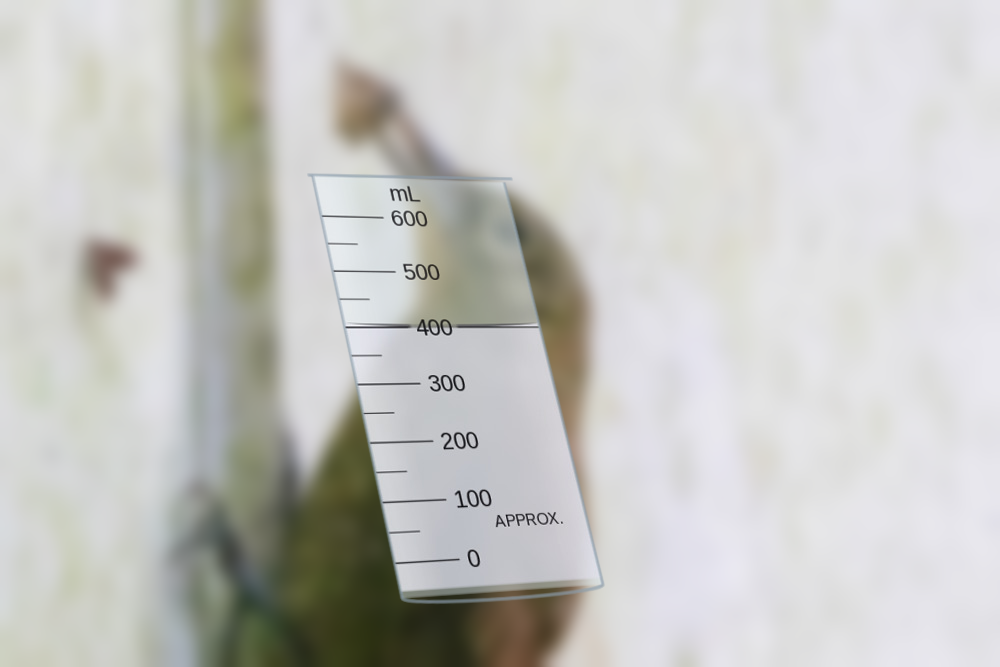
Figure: 400mL
